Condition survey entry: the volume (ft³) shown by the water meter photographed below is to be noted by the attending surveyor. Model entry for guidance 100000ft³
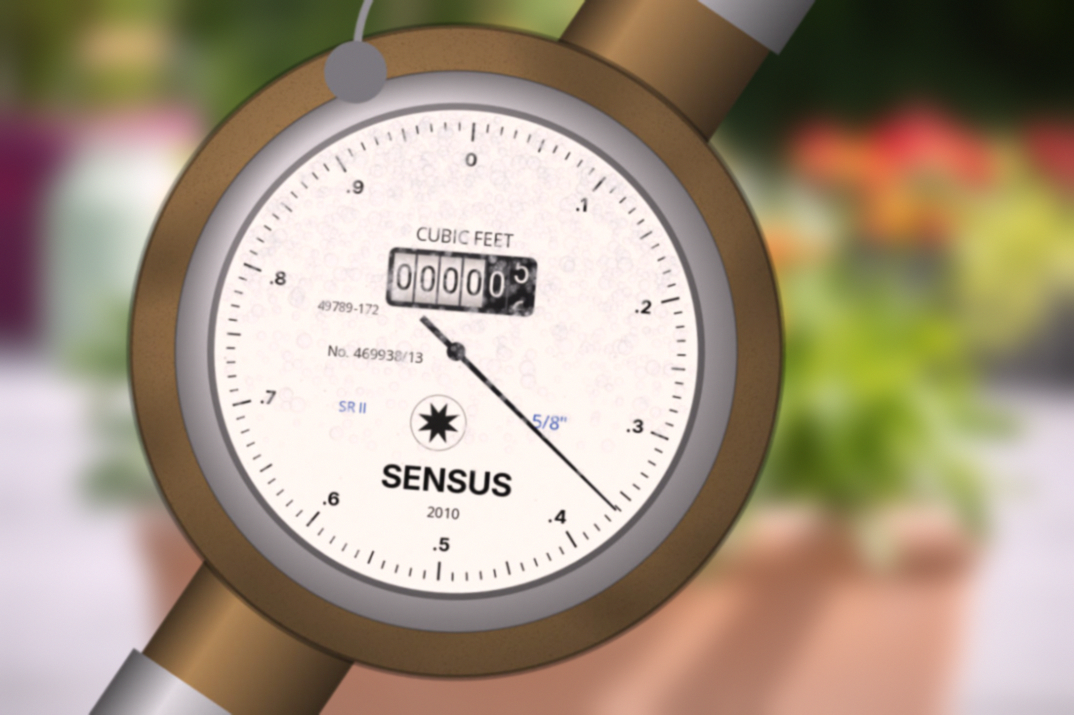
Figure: 5.36ft³
